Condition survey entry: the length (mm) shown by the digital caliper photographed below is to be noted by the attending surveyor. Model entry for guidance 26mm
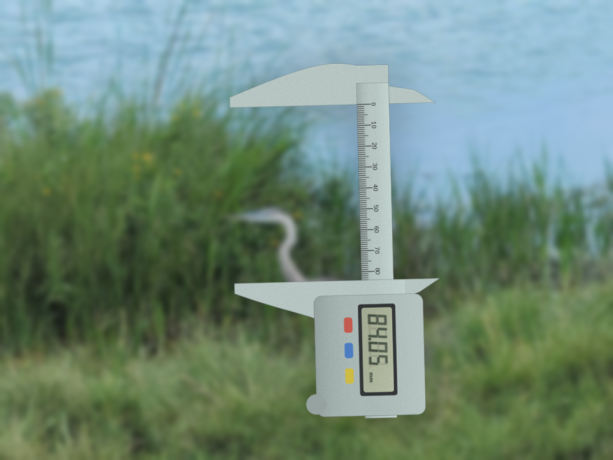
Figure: 84.05mm
